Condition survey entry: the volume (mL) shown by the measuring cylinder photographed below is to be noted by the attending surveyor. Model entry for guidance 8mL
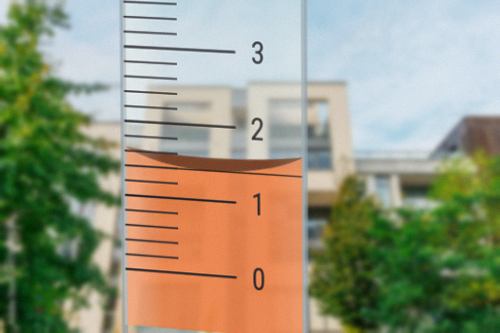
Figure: 1.4mL
